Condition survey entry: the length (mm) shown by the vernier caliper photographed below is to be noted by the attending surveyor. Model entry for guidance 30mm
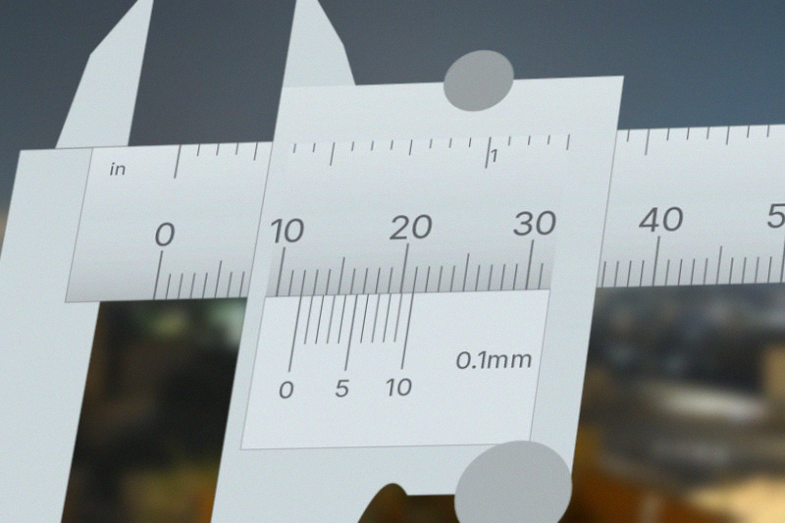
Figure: 12.0mm
